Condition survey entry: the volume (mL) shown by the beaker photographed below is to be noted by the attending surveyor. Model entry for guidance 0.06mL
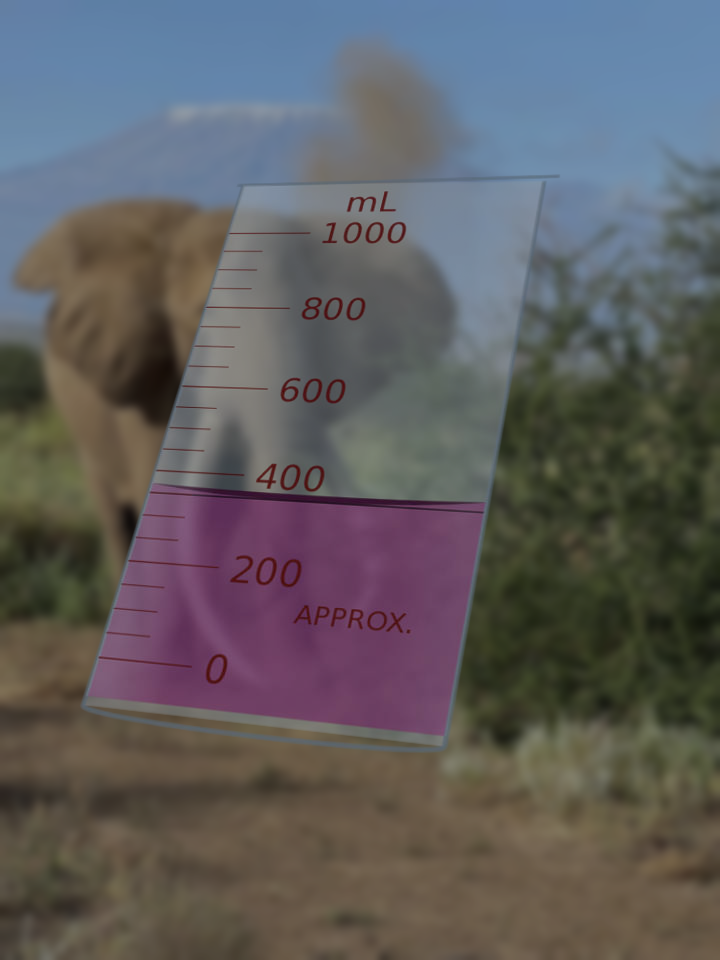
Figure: 350mL
